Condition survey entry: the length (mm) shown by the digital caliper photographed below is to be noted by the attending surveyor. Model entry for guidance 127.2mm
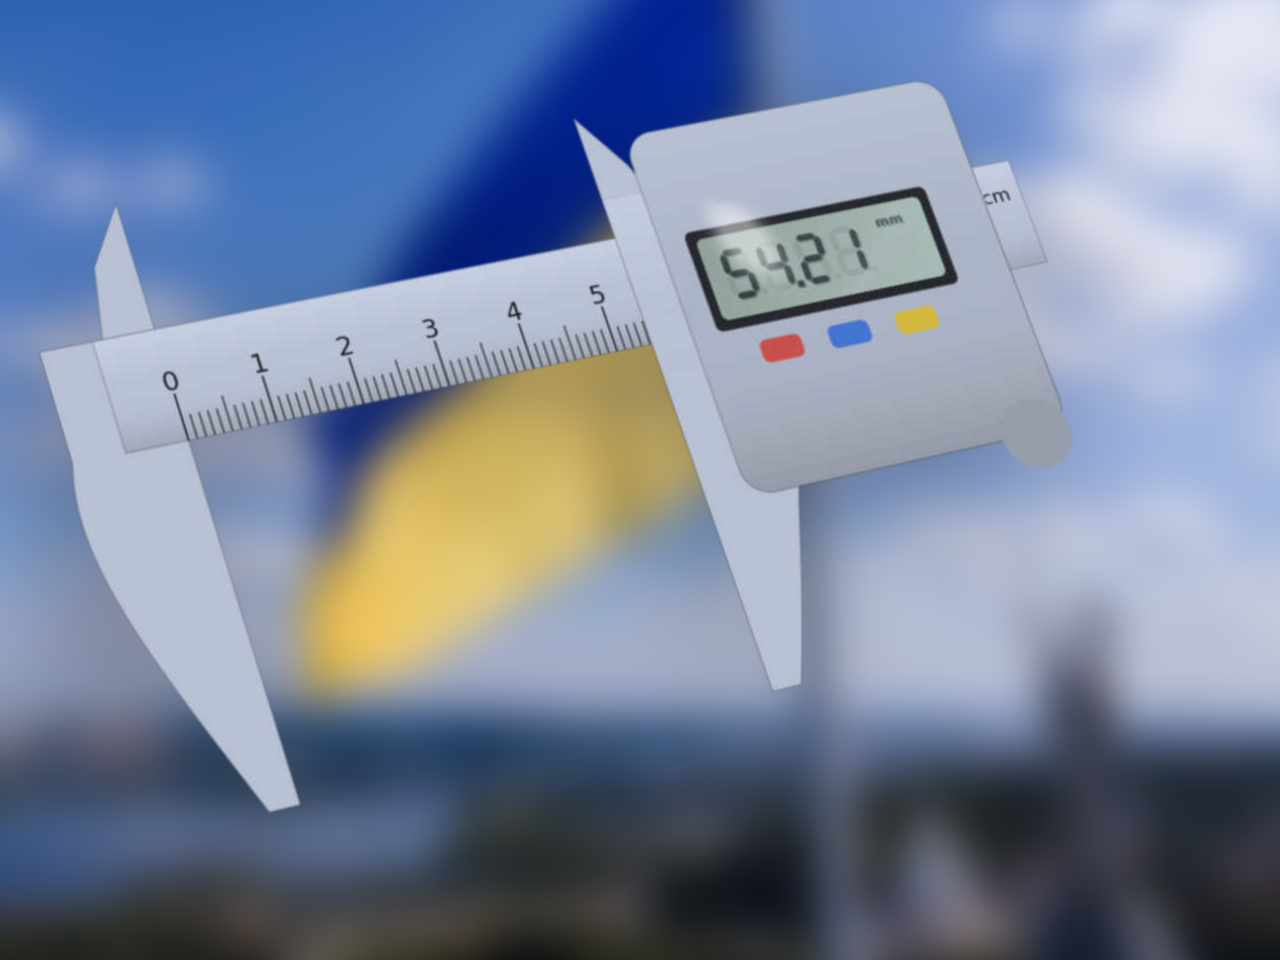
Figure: 54.21mm
